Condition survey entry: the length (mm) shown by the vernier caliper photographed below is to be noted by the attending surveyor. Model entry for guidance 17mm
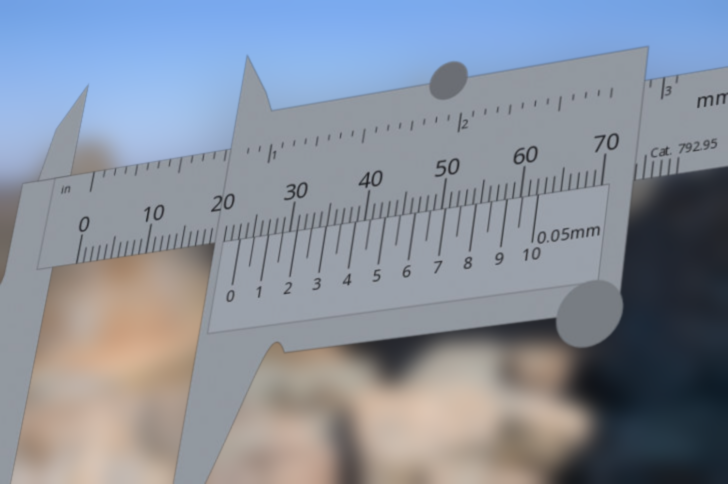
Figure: 23.2mm
